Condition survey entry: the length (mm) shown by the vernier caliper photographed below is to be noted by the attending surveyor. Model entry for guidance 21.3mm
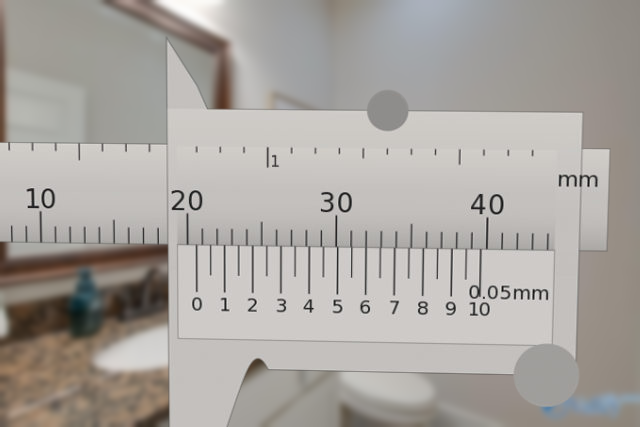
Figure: 20.6mm
